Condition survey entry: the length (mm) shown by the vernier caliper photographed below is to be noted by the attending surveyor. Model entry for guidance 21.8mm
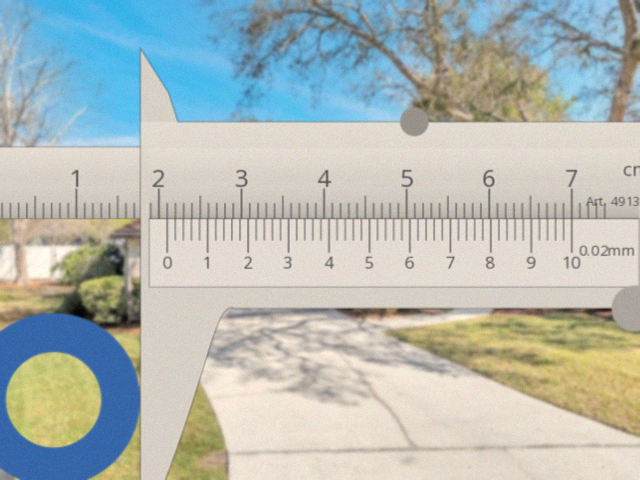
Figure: 21.0mm
